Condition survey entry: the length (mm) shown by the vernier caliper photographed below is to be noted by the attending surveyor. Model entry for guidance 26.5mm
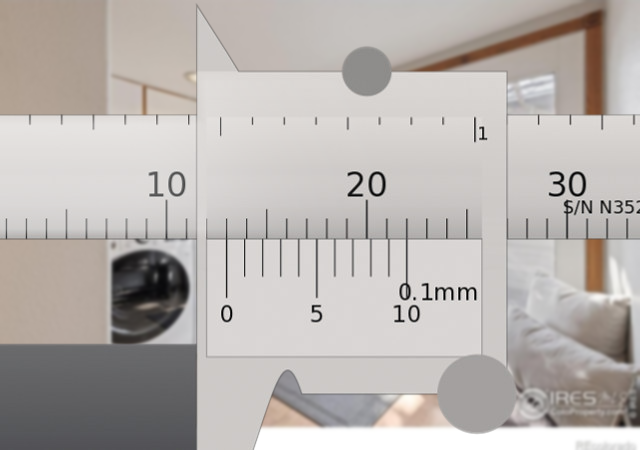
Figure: 13.0mm
